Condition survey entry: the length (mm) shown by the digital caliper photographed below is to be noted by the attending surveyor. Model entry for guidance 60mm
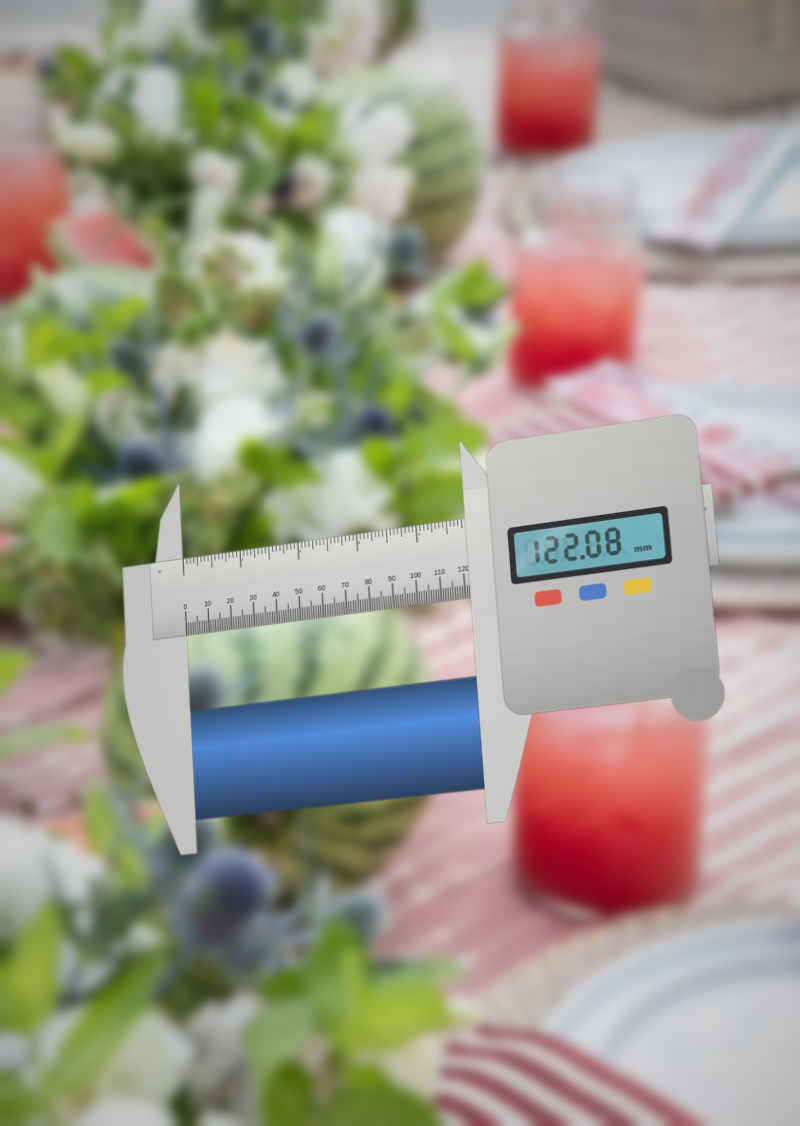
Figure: 122.08mm
